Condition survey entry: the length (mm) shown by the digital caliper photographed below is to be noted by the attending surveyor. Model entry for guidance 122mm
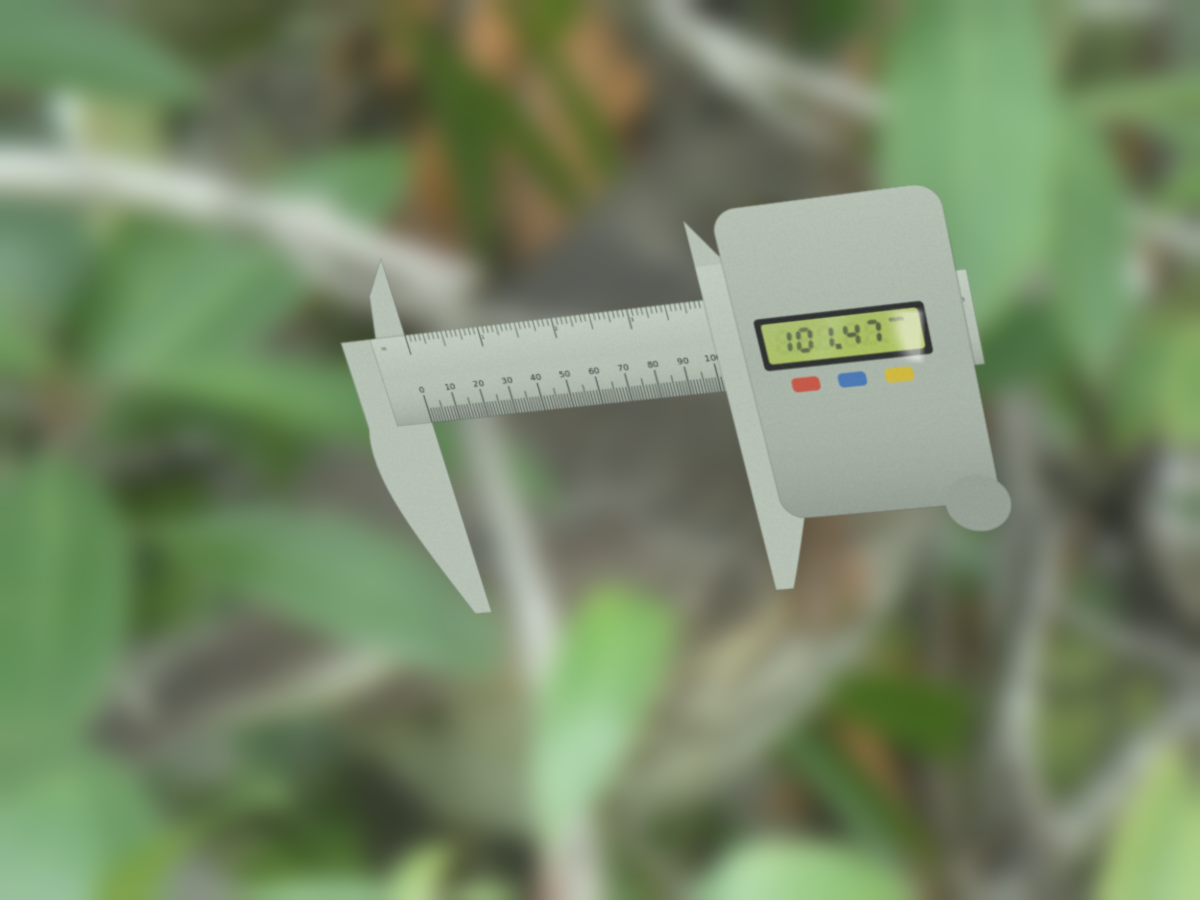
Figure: 101.47mm
